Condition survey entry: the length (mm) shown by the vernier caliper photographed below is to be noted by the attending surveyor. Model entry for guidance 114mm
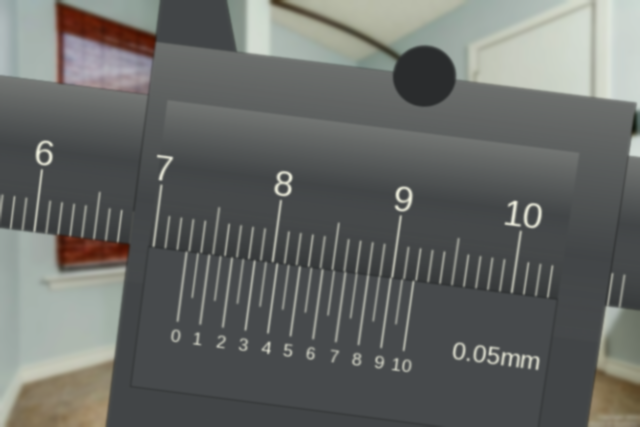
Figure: 72.8mm
